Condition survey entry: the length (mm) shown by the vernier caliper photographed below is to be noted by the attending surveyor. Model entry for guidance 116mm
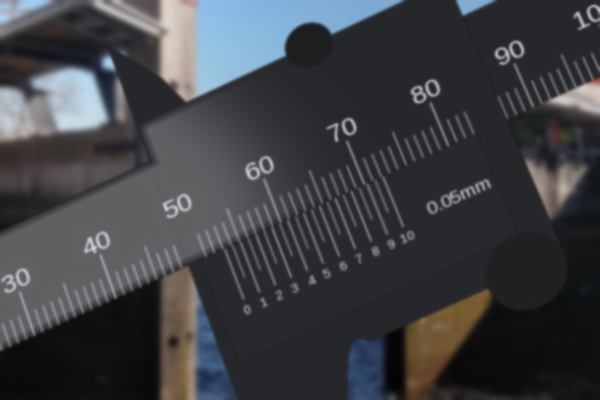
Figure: 53.2mm
